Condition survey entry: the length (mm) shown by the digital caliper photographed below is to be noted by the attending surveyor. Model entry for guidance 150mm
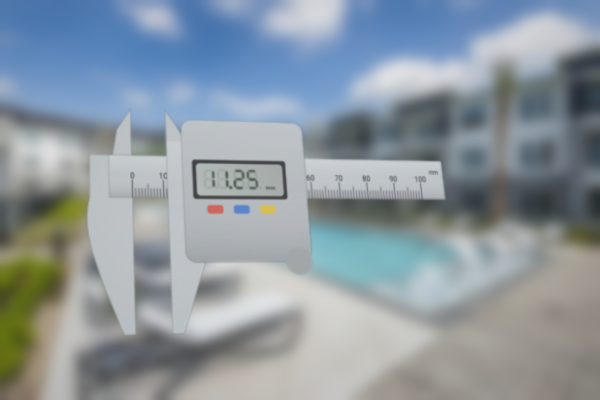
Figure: 11.25mm
